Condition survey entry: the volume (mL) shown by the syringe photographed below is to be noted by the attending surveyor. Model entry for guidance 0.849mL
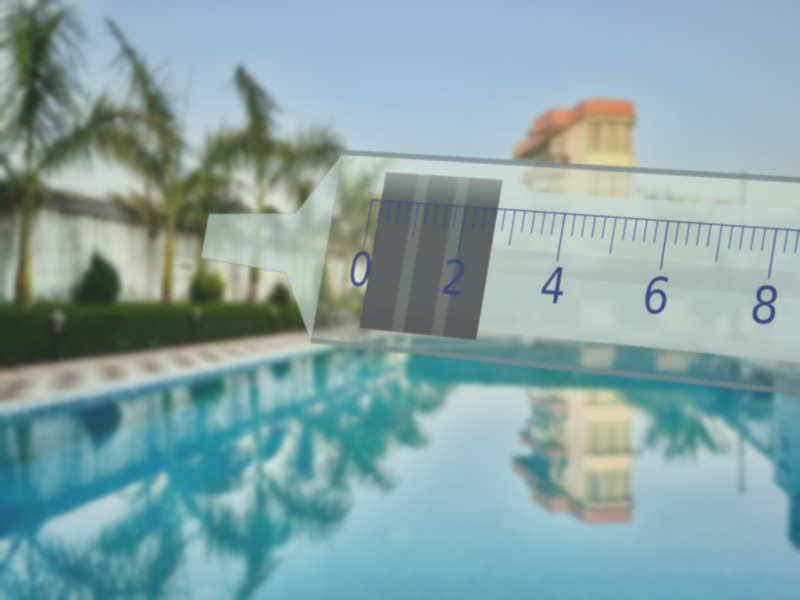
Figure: 0.2mL
